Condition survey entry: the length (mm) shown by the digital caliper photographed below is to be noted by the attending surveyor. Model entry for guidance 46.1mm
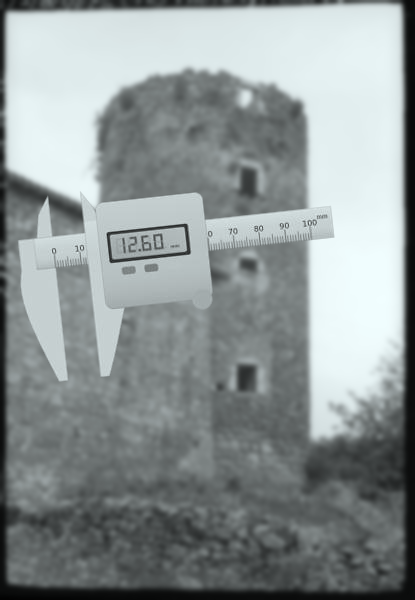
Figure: 12.60mm
